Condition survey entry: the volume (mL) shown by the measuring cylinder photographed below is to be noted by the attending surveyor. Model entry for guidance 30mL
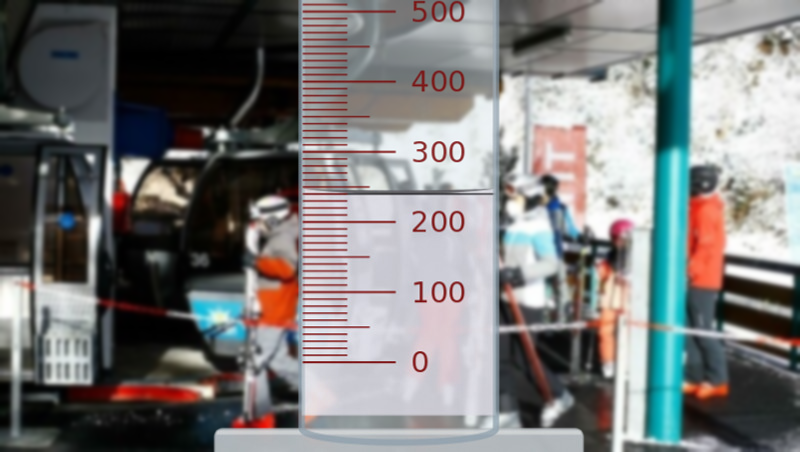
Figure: 240mL
